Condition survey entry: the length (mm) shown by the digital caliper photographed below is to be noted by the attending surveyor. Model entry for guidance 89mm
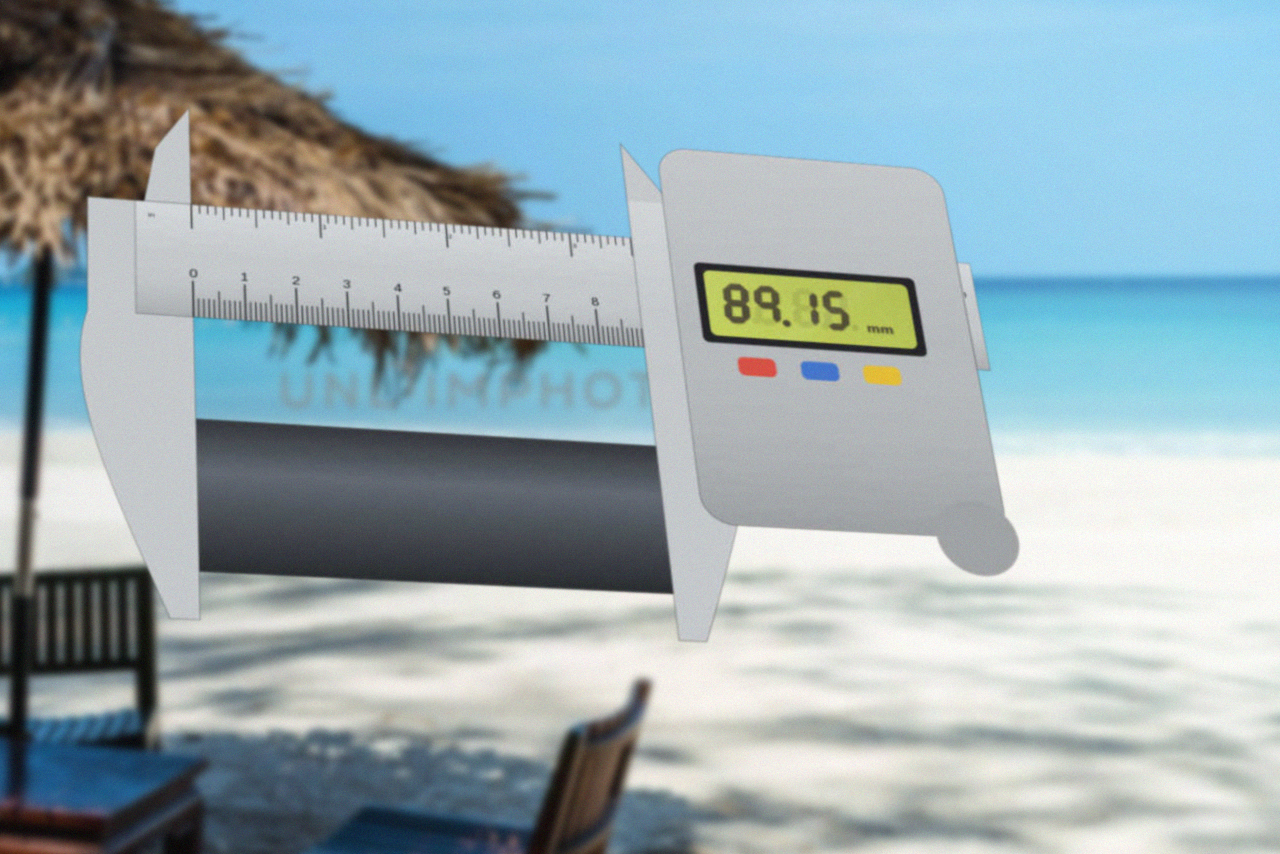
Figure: 89.15mm
